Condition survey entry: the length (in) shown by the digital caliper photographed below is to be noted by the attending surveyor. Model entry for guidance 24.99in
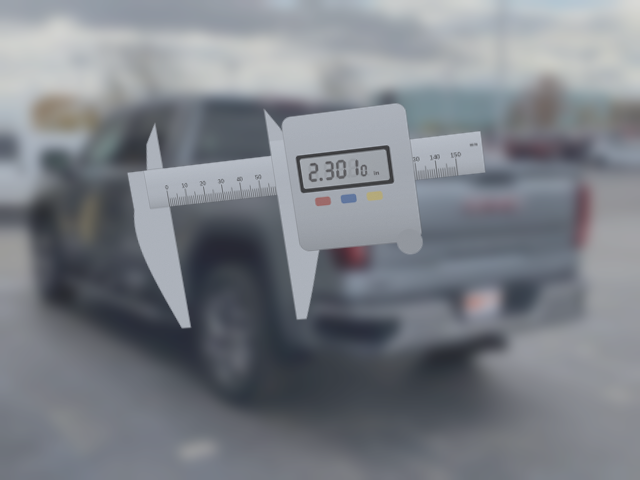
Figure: 2.3010in
